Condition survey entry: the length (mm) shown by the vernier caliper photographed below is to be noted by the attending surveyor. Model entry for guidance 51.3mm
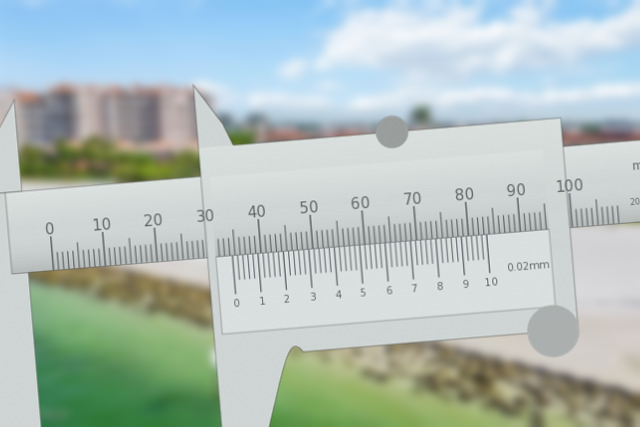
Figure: 34.5mm
